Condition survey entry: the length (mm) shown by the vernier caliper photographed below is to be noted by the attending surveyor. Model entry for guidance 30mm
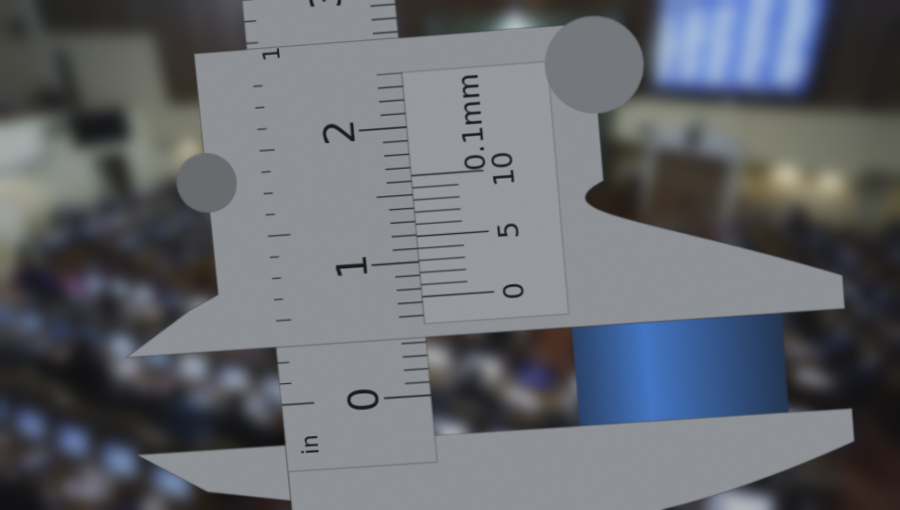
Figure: 7.4mm
